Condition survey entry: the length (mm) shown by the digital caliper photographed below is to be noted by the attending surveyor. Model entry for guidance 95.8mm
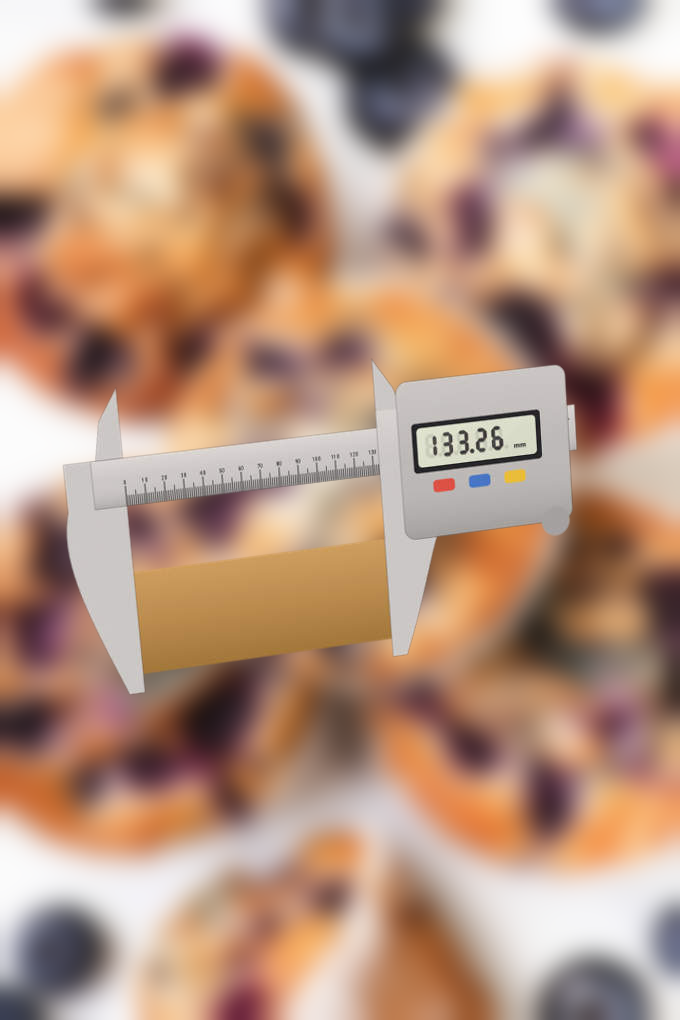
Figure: 133.26mm
